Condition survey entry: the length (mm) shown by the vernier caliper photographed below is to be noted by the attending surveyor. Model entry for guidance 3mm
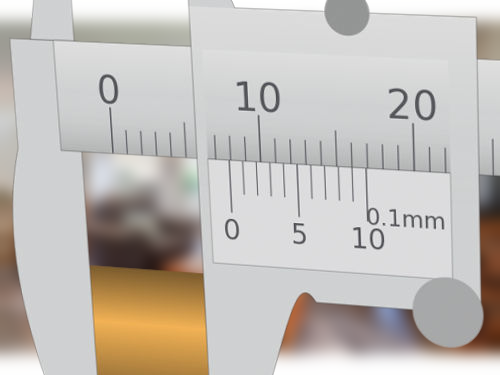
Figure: 7.9mm
